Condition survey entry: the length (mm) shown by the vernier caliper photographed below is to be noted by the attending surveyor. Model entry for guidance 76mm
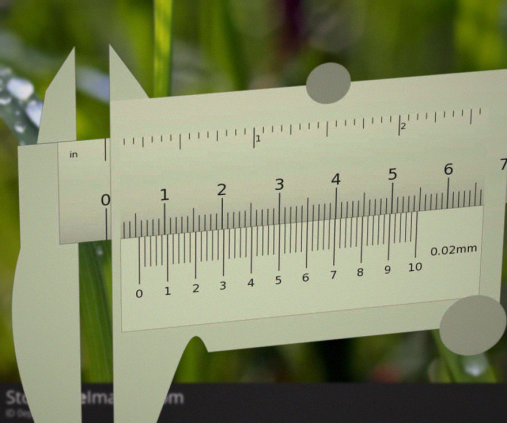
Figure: 5.6mm
